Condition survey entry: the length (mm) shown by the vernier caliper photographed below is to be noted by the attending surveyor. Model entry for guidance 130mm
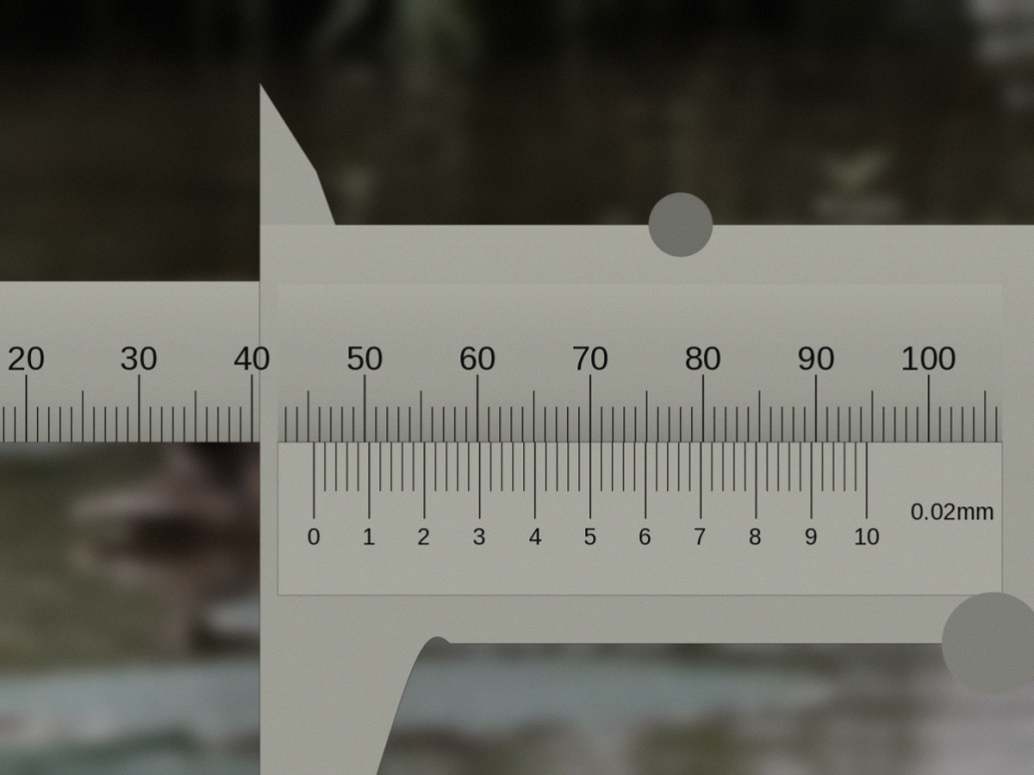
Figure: 45.5mm
